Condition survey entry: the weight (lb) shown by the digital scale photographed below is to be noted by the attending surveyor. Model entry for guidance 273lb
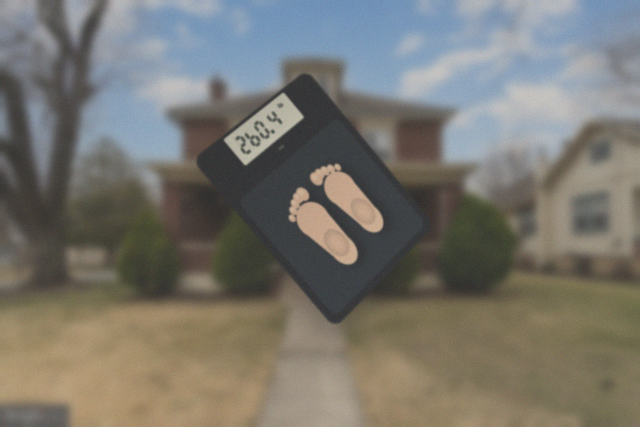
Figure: 260.4lb
